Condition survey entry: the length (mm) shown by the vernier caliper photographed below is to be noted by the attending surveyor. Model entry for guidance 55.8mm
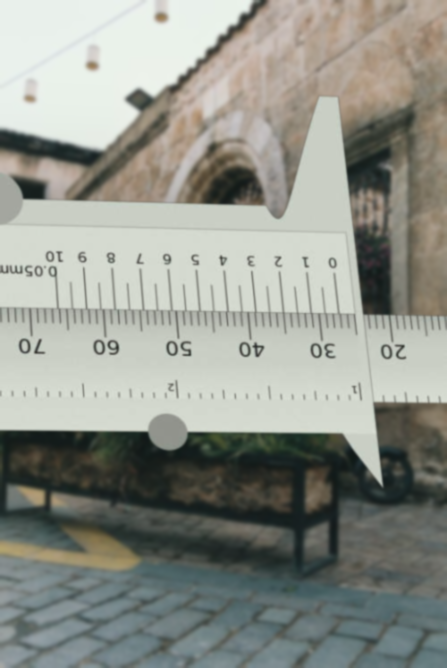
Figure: 27.2mm
